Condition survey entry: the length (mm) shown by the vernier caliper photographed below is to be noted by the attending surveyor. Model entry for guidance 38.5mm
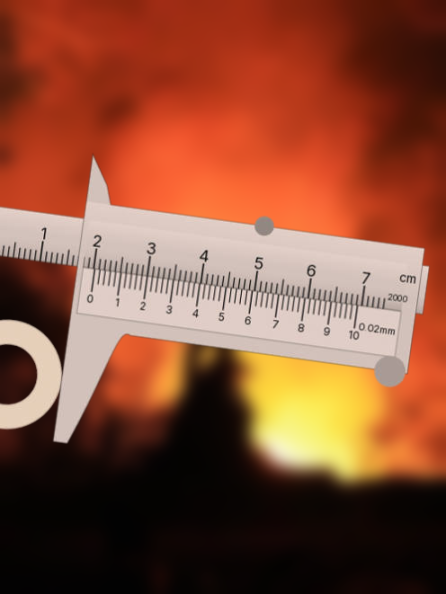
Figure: 20.2mm
